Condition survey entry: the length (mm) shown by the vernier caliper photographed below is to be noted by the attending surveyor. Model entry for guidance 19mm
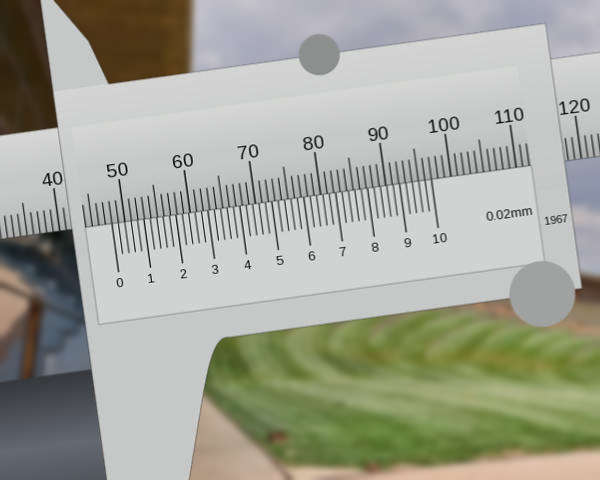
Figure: 48.0mm
